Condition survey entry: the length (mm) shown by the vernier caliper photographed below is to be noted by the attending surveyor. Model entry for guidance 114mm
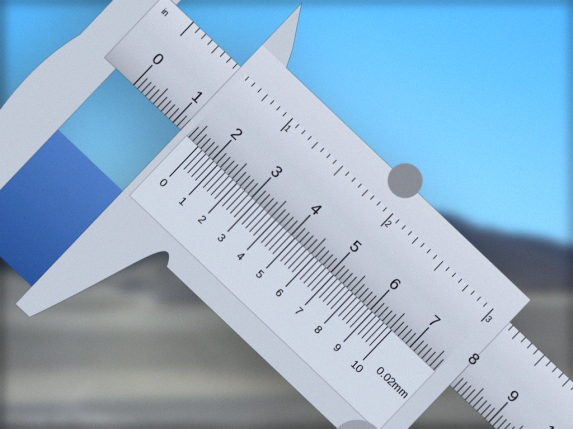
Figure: 16.4mm
